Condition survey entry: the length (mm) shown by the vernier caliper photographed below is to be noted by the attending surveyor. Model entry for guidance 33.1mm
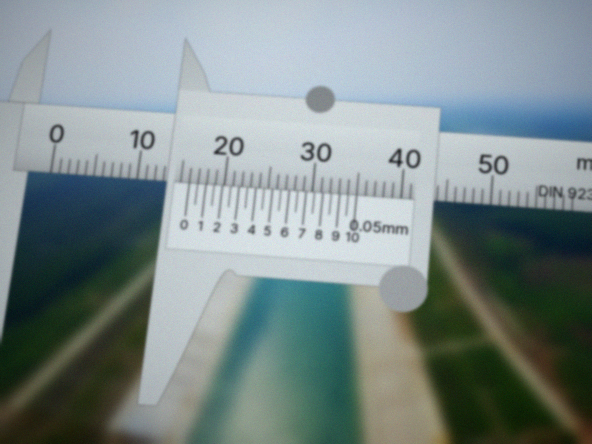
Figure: 16.0mm
